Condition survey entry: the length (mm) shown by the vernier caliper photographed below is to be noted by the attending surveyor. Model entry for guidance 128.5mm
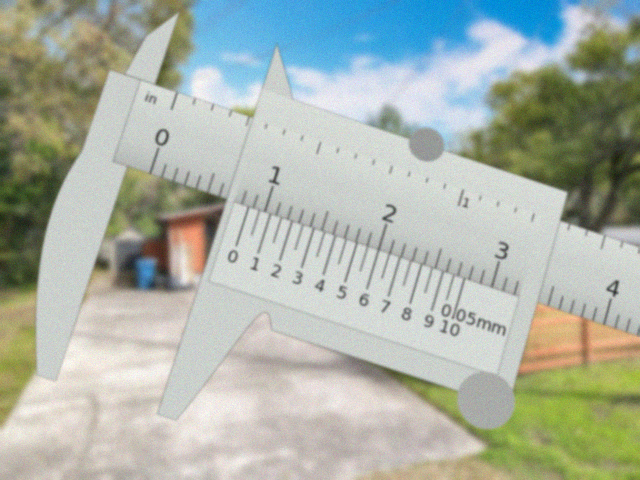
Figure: 8.6mm
